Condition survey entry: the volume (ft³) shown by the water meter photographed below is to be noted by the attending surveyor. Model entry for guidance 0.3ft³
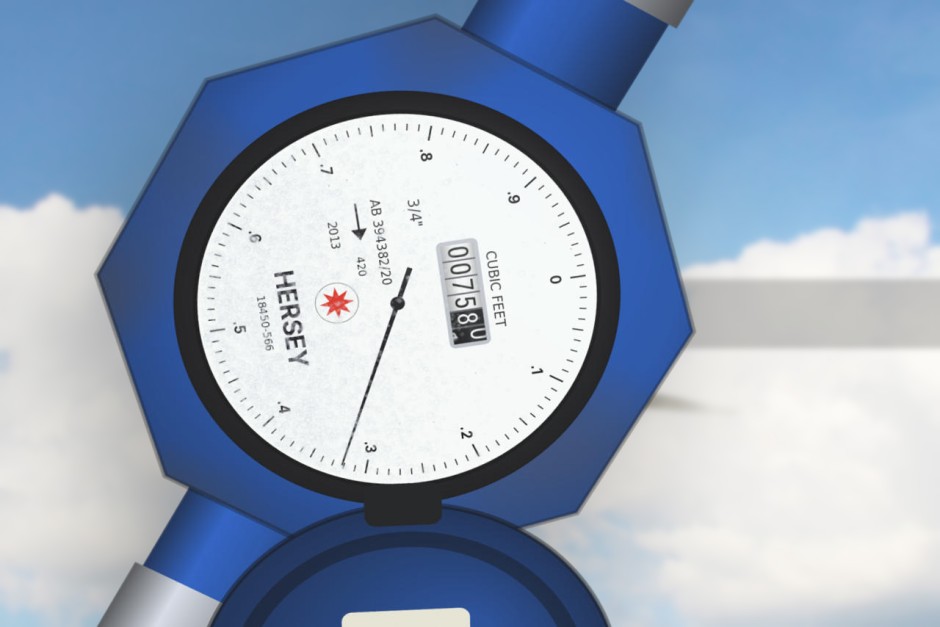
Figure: 7580.32ft³
